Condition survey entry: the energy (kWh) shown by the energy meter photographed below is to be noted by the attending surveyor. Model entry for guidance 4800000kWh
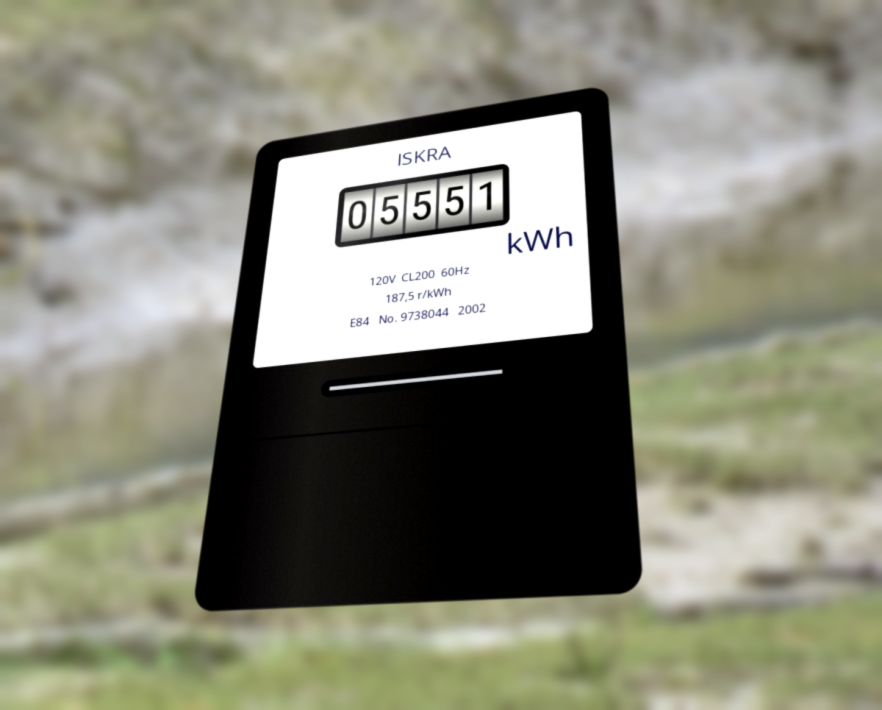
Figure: 5551kWh
